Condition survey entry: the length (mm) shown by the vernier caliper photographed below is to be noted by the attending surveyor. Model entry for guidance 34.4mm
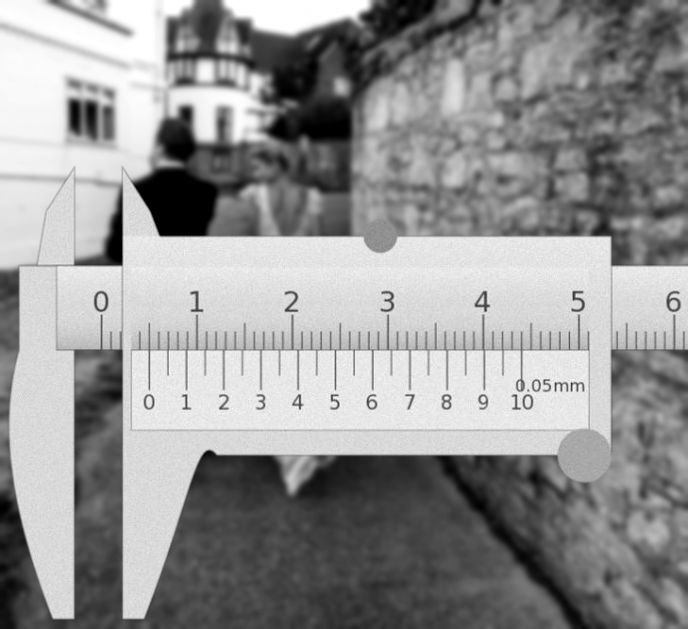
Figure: 5.0mm
